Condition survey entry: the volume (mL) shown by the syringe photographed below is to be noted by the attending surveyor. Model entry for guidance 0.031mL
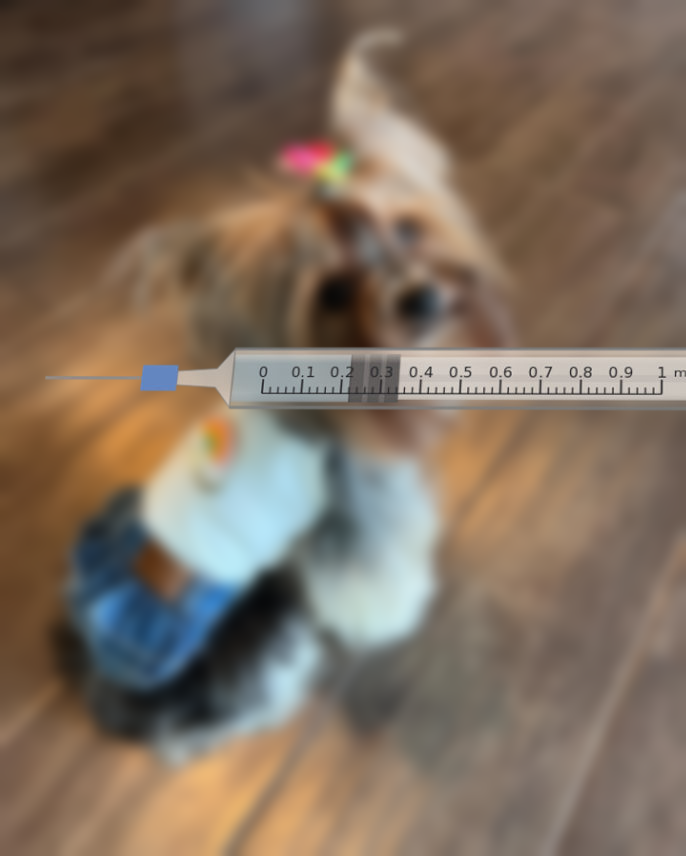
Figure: 0.22mL
